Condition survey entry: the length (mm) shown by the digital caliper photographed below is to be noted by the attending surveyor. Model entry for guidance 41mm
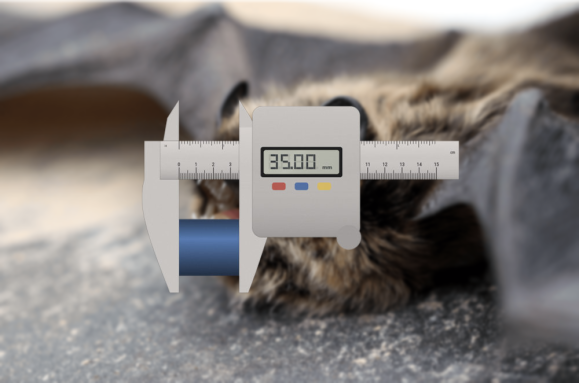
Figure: 35.00mm
